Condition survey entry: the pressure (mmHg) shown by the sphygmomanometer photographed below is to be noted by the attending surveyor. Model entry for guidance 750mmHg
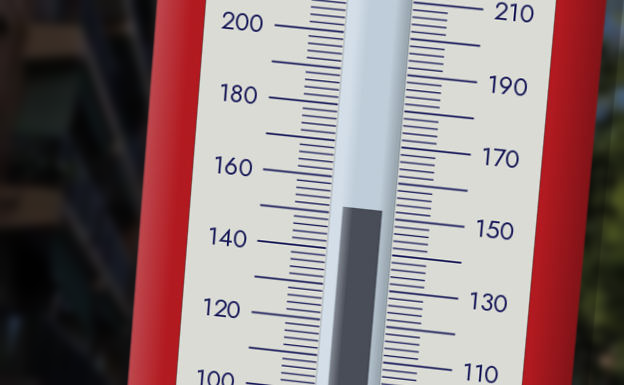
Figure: 152mmHg
